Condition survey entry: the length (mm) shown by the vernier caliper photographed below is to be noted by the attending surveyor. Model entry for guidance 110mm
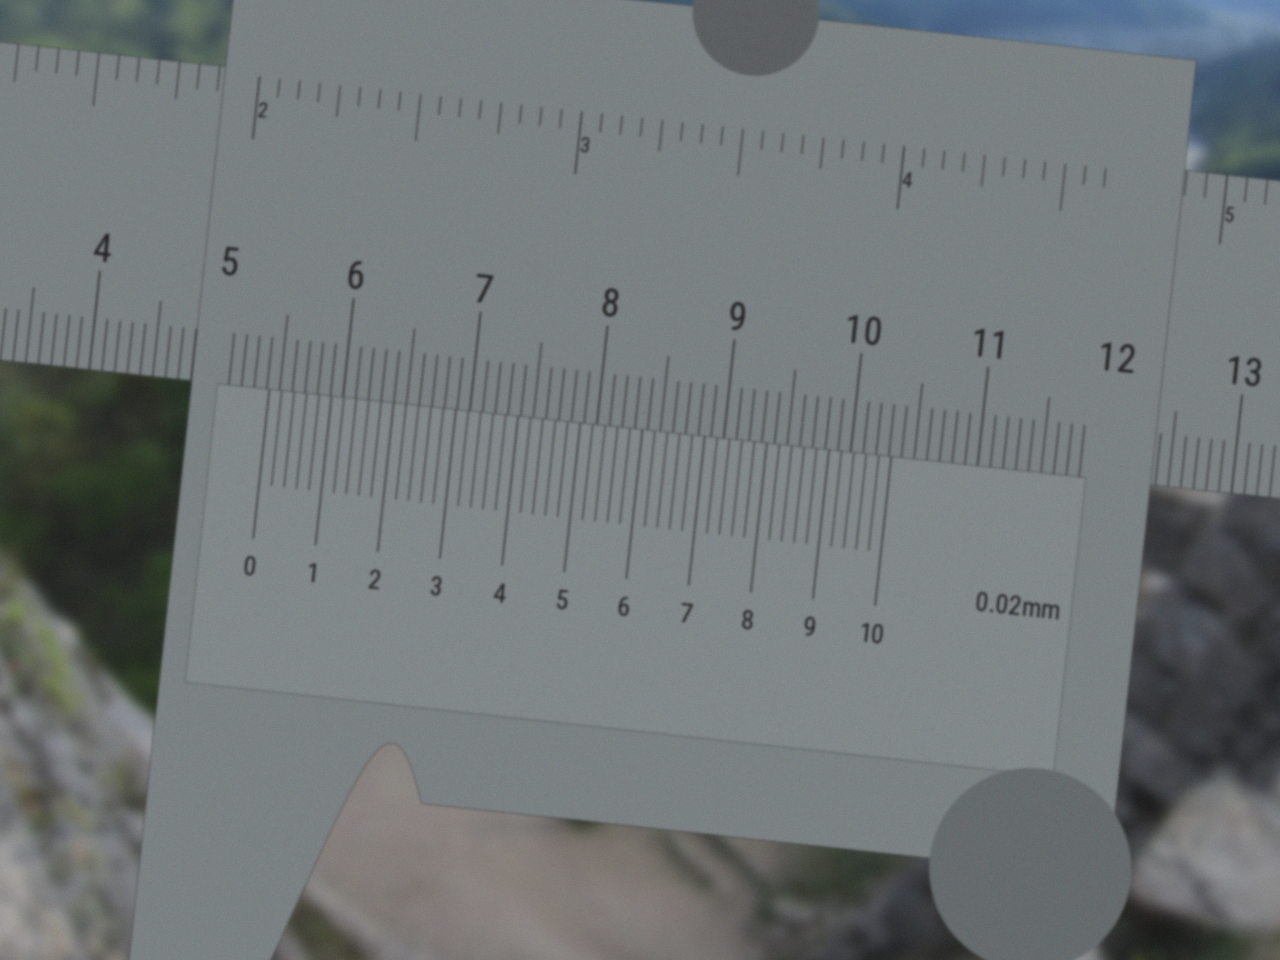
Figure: 54.2mm
